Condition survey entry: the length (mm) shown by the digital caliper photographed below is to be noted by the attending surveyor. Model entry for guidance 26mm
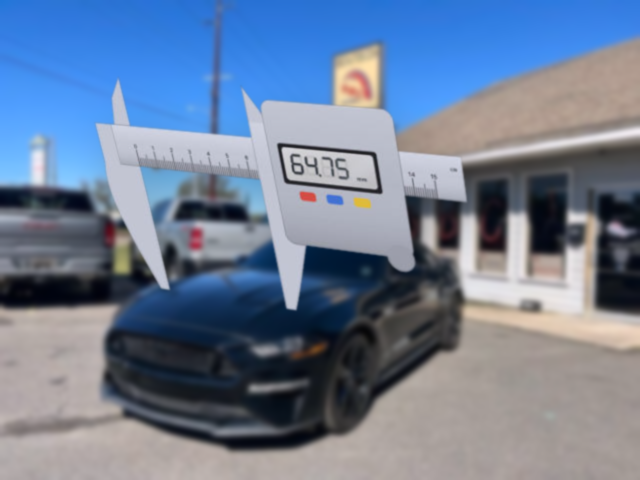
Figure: 64.75mm
